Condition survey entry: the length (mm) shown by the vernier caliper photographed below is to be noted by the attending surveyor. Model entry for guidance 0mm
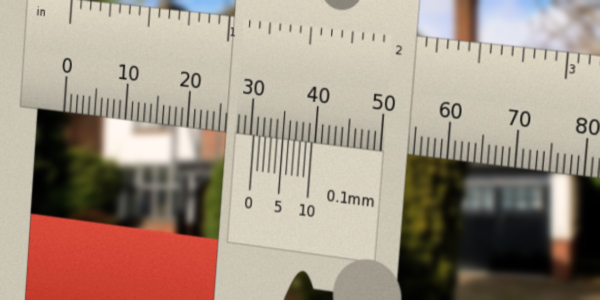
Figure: 30.5mm
